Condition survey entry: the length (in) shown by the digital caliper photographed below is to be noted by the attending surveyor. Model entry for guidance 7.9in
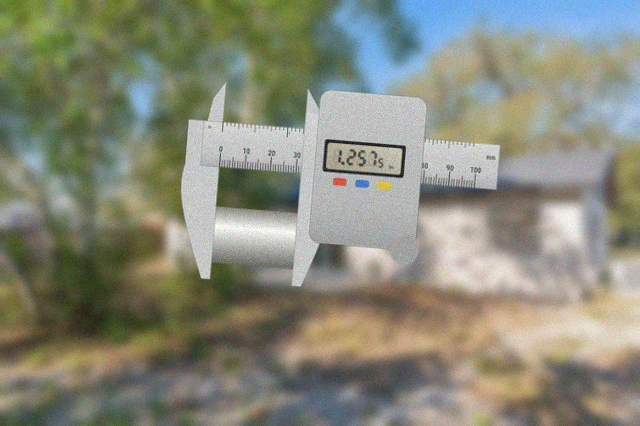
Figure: 1.2575in
